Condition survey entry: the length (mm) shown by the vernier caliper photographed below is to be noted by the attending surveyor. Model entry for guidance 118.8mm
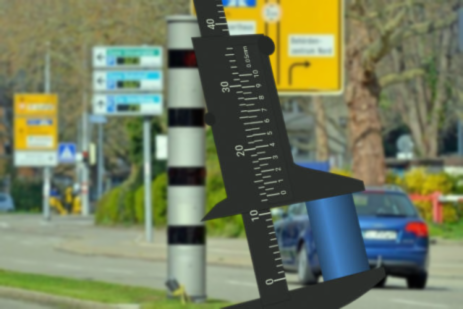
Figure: 12.6mm
